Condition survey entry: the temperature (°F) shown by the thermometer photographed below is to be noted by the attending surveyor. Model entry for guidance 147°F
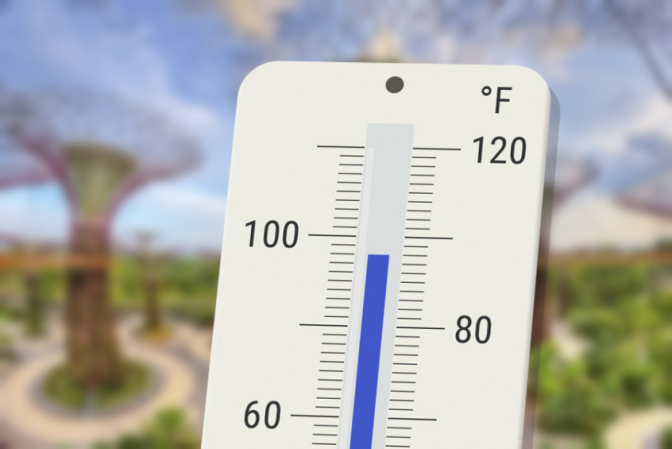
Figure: 96°F
